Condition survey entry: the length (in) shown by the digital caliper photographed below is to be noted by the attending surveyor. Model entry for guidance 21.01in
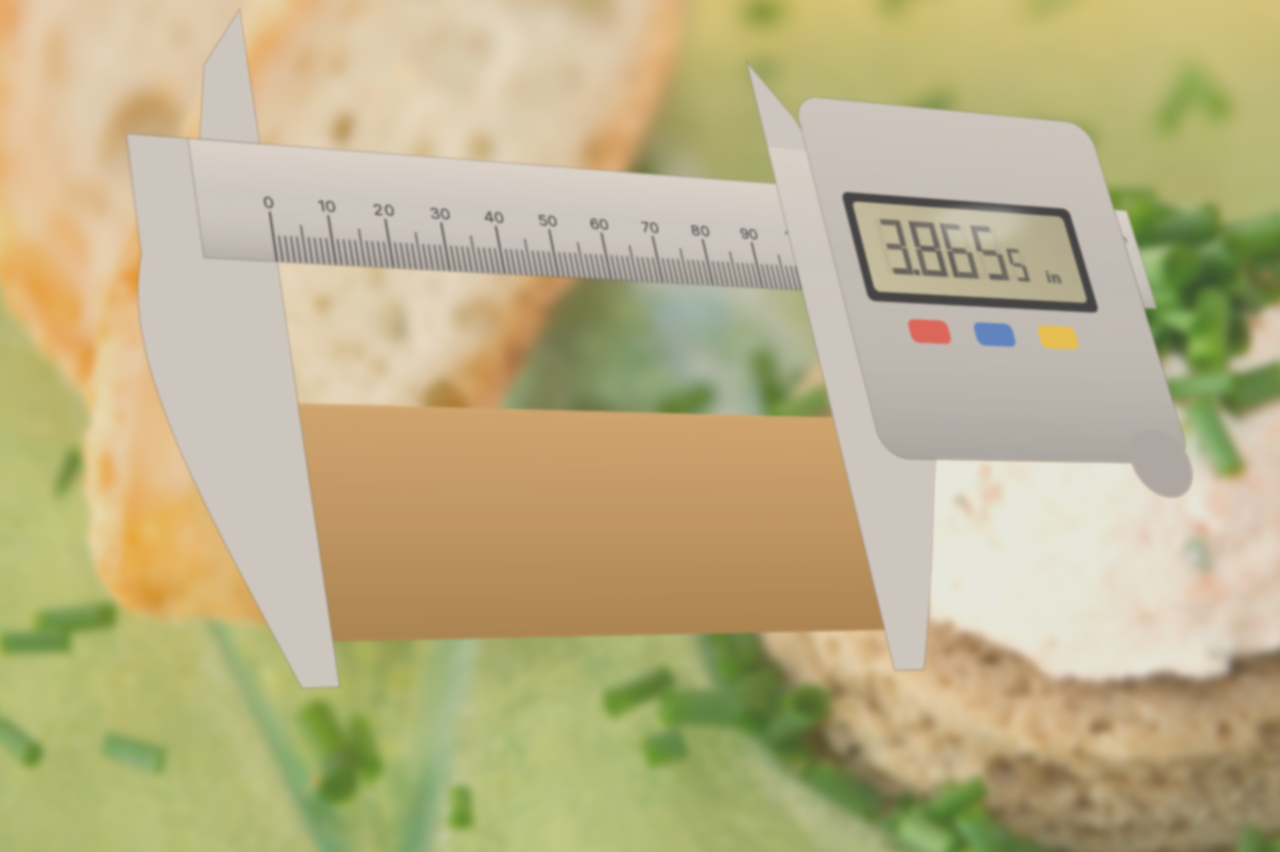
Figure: 3.8655in
